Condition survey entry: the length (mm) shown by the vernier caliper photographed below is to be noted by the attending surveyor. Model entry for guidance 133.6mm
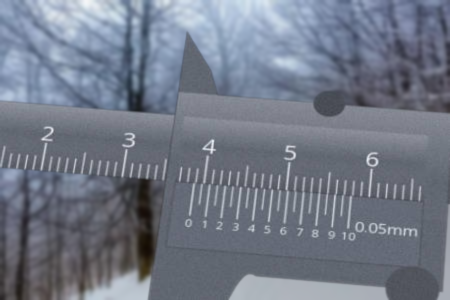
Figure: 38.8mm
